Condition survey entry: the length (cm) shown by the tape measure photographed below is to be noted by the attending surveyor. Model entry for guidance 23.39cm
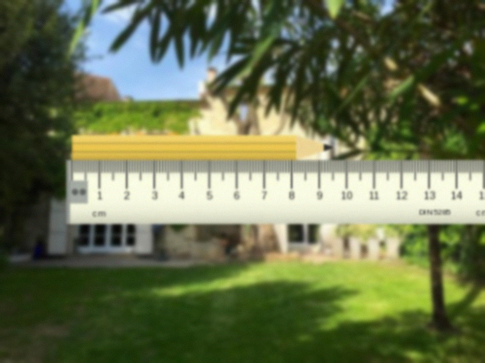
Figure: 9.5cm
